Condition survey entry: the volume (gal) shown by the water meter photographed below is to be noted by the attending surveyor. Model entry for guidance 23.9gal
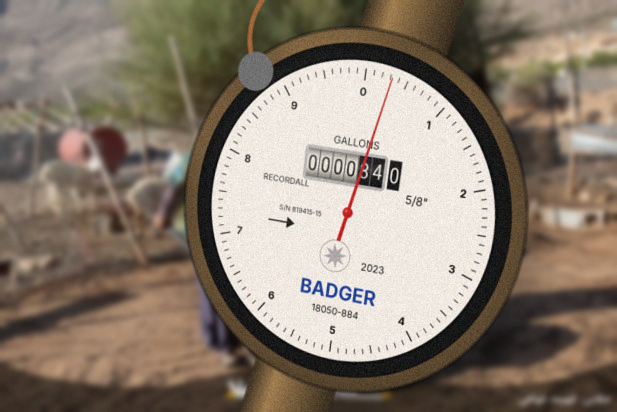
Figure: 840.3gal
